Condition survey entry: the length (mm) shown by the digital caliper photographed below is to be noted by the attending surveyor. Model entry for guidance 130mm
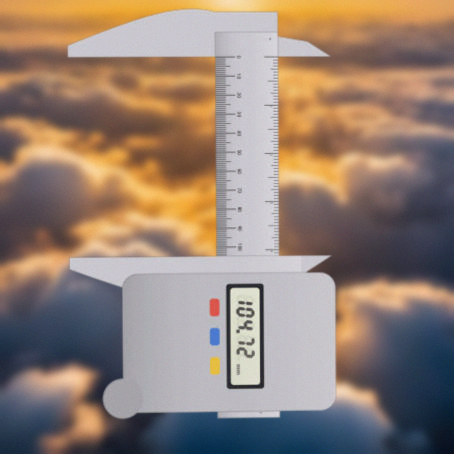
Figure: 104.72mm
